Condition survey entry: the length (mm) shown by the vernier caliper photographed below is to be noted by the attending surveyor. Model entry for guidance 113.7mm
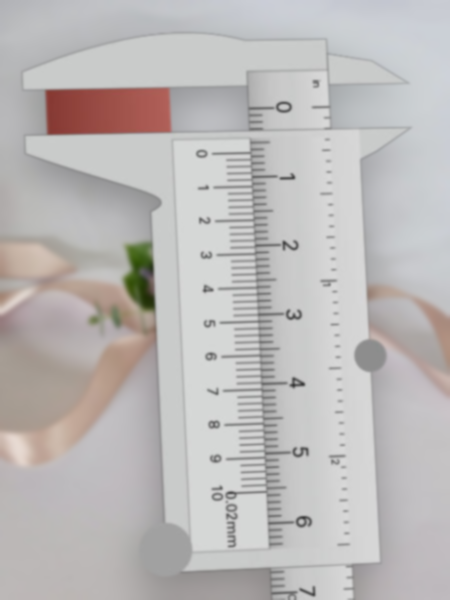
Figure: 6.5mm
